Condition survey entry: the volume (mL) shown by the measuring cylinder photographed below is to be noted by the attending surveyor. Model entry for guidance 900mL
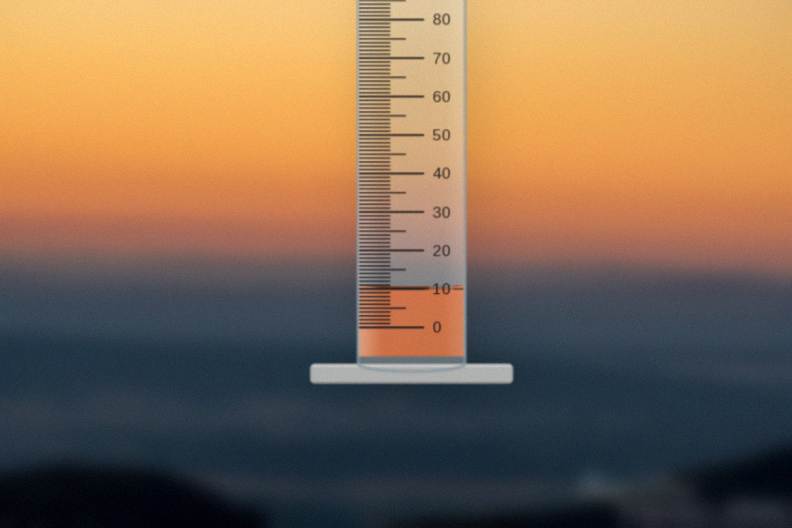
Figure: 10mL
